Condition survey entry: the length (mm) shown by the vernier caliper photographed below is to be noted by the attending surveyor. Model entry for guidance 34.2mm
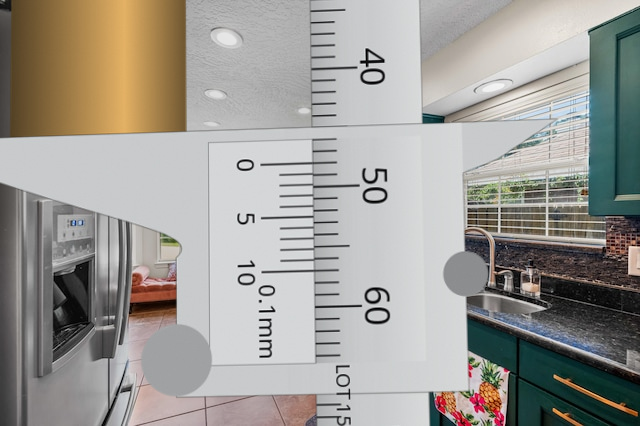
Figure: 48.0mm
